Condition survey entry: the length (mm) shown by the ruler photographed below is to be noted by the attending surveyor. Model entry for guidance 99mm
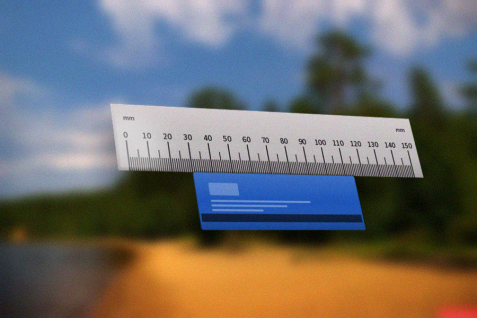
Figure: 85mm
